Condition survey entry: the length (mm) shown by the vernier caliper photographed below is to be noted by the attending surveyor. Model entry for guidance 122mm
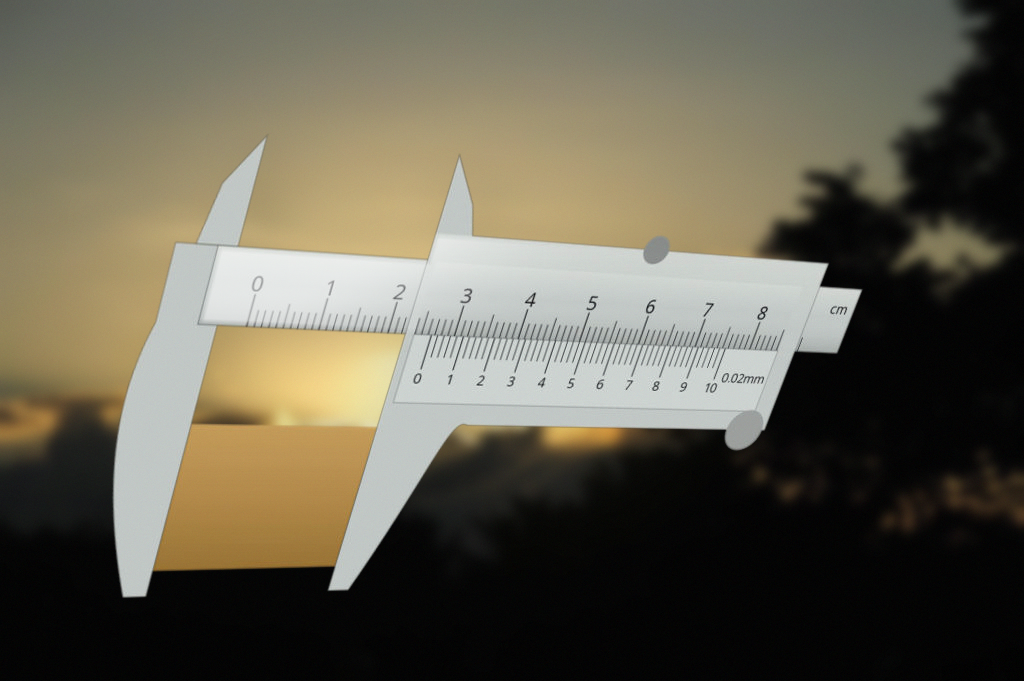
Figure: 26.5mm
